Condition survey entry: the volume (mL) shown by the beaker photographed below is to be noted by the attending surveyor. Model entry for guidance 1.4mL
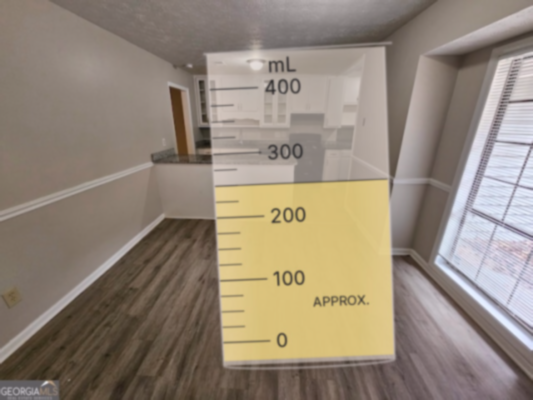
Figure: 250mL
